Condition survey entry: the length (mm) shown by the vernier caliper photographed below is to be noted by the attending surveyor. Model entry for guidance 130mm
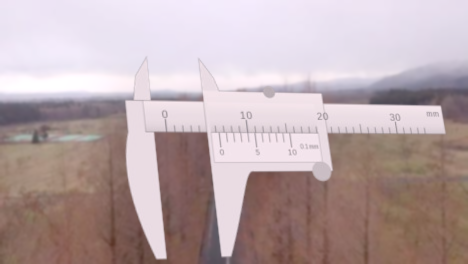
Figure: 6.4mm
